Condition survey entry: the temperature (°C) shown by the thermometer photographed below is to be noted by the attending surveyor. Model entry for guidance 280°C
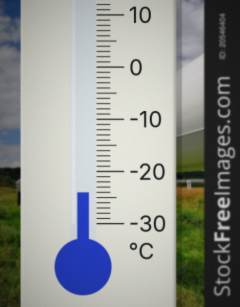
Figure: -24°C
